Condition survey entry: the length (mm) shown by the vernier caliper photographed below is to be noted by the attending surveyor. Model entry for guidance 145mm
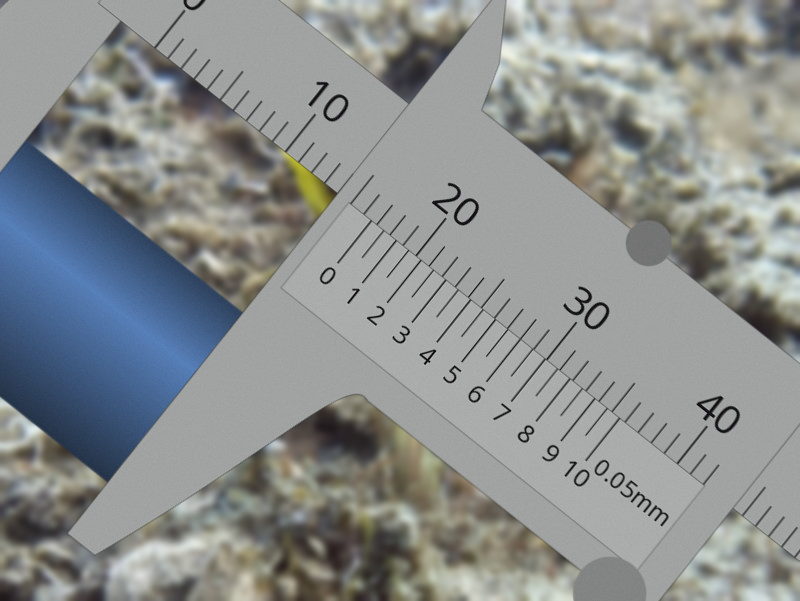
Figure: 16.6mm
